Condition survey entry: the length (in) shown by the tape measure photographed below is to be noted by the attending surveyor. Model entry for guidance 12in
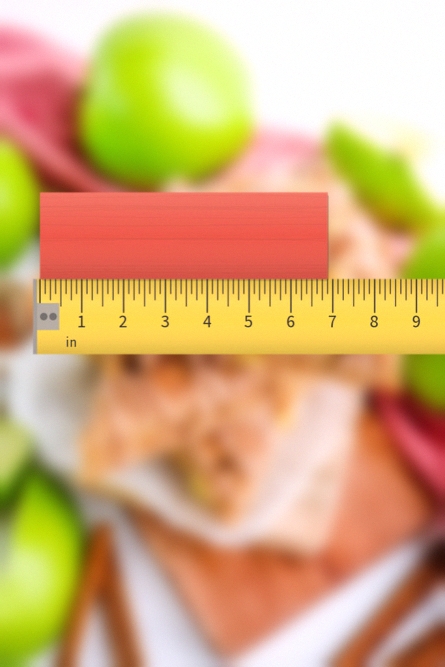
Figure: 6.875in
